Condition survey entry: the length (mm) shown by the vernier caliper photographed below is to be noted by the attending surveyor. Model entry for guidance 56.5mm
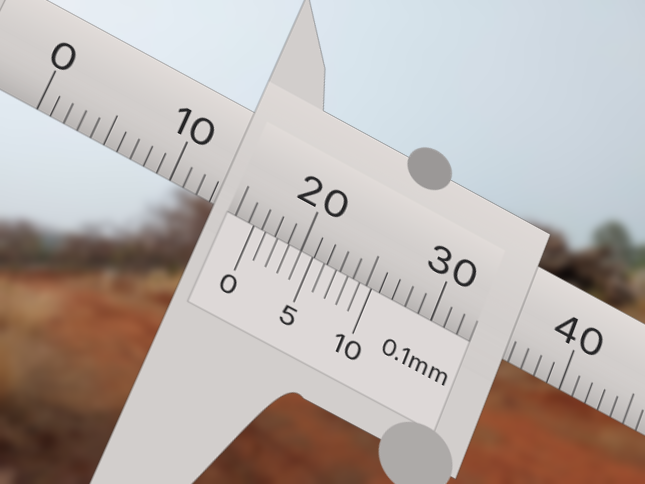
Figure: 16.4mm
